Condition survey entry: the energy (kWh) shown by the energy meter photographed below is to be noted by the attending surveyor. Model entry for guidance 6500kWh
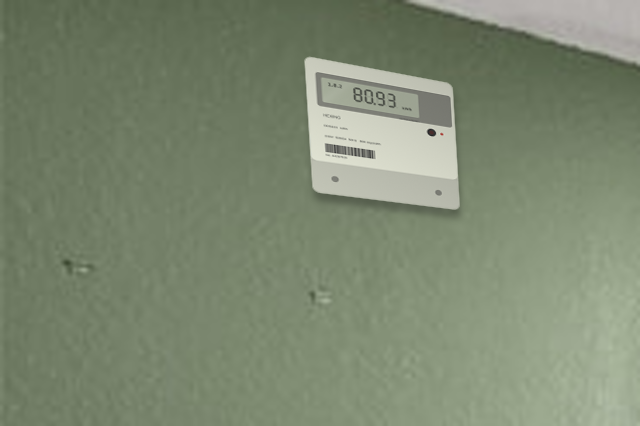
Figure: 80.93kWh
